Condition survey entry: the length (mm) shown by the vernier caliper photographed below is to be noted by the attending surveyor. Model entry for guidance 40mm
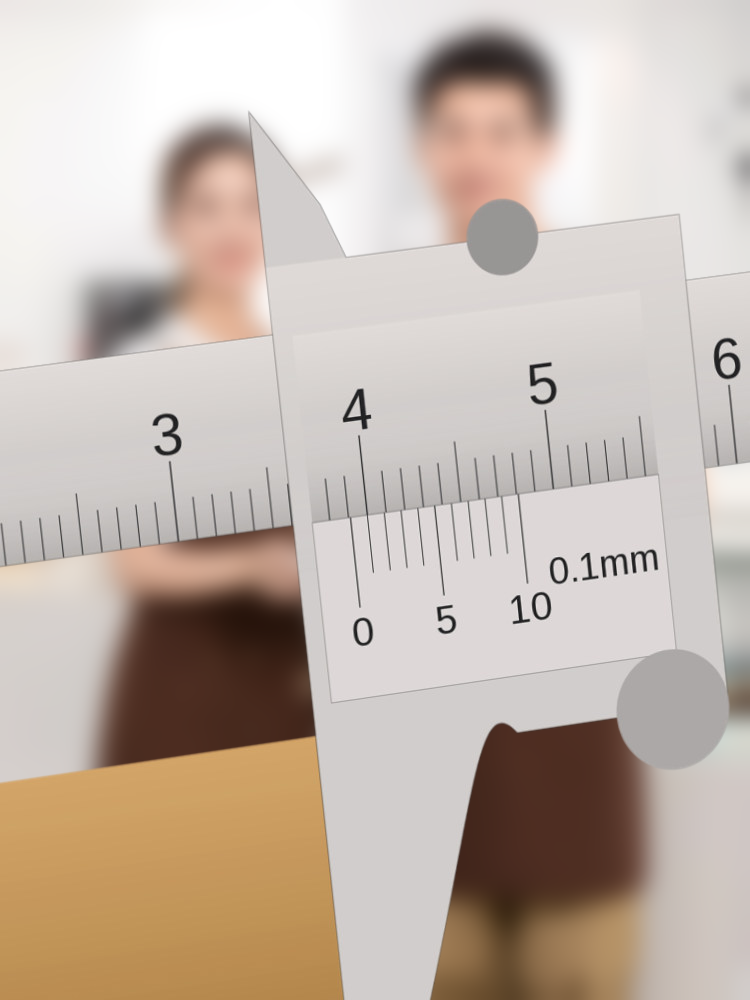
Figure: 39.1mm
